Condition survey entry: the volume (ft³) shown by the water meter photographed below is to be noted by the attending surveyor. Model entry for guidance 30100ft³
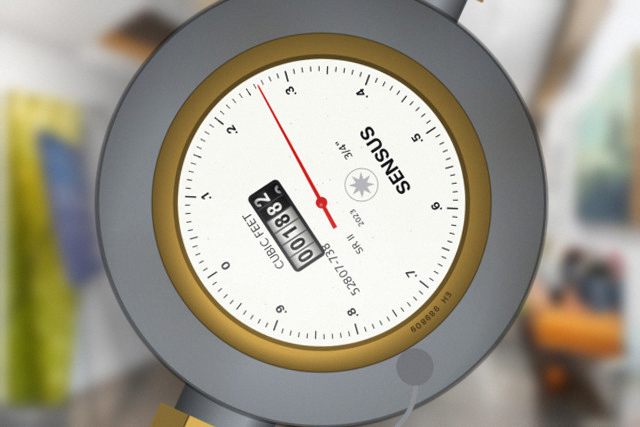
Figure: 1882.26ft³
